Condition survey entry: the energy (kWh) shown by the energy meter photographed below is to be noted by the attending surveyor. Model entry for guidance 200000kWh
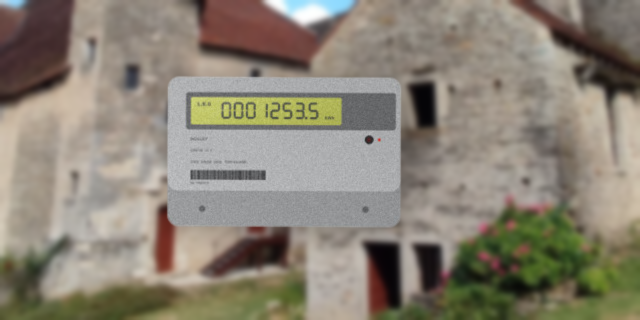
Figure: 1253.5kWh
